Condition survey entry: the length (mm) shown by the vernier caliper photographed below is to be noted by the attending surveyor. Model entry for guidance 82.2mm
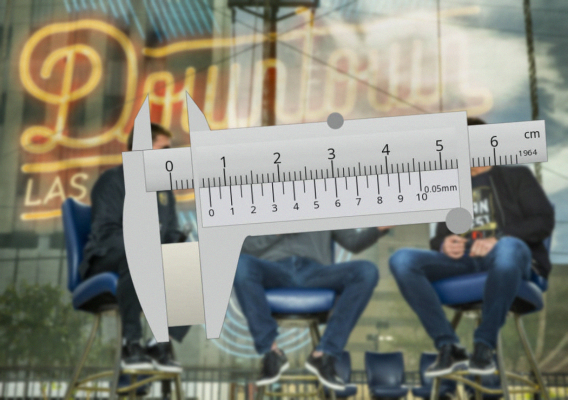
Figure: 7.0mm
